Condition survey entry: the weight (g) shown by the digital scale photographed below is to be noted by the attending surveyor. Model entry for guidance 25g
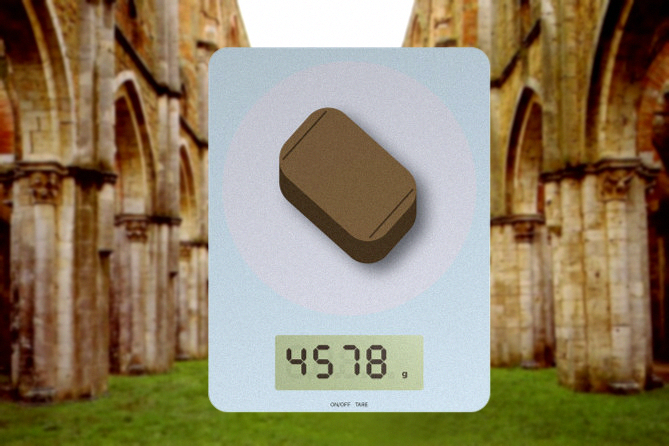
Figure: 4578g
